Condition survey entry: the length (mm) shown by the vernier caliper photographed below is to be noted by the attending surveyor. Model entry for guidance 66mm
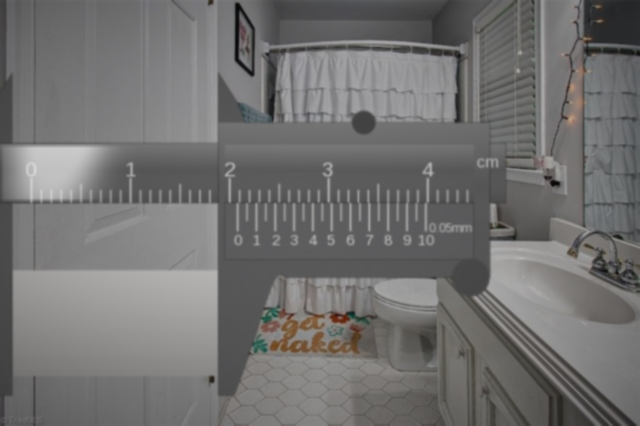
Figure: 20.8mm
